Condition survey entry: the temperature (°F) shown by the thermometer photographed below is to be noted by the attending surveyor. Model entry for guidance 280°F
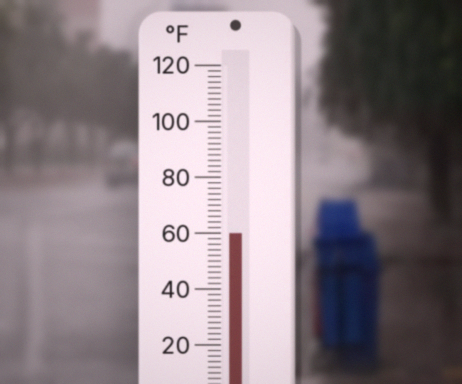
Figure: 60°F
